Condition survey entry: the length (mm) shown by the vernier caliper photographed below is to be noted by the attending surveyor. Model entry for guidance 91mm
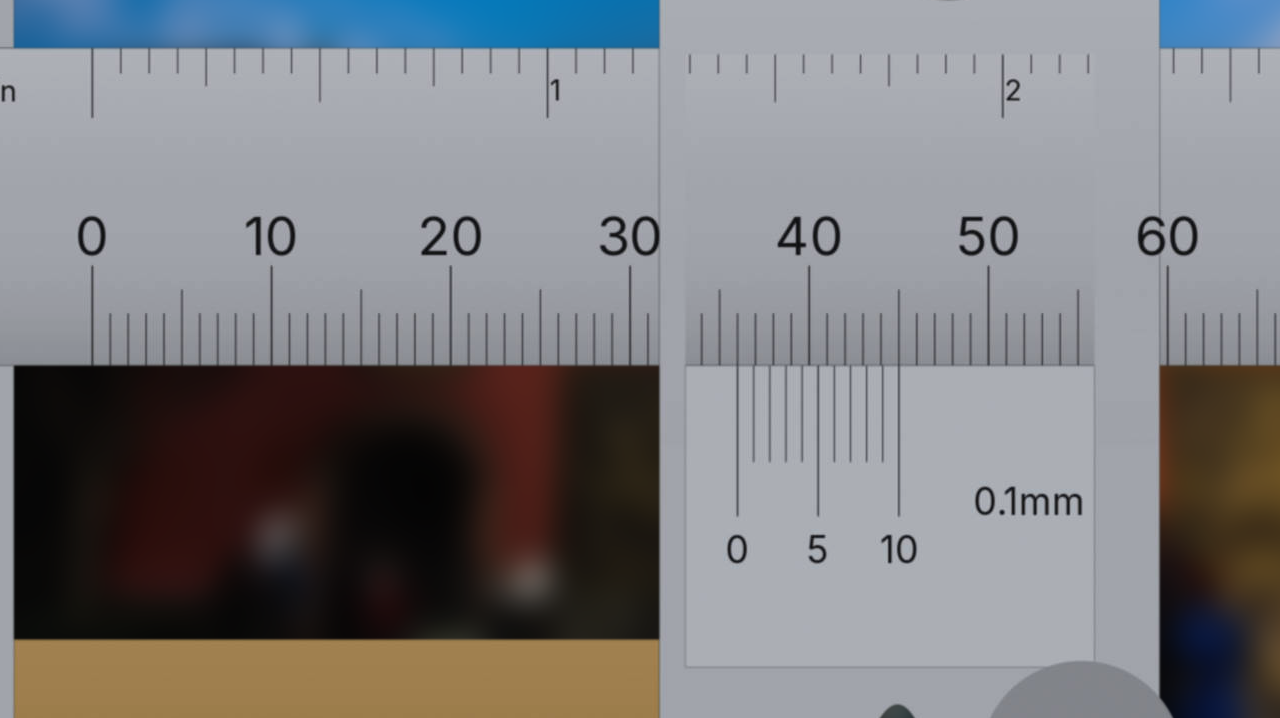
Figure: 36.0mm
